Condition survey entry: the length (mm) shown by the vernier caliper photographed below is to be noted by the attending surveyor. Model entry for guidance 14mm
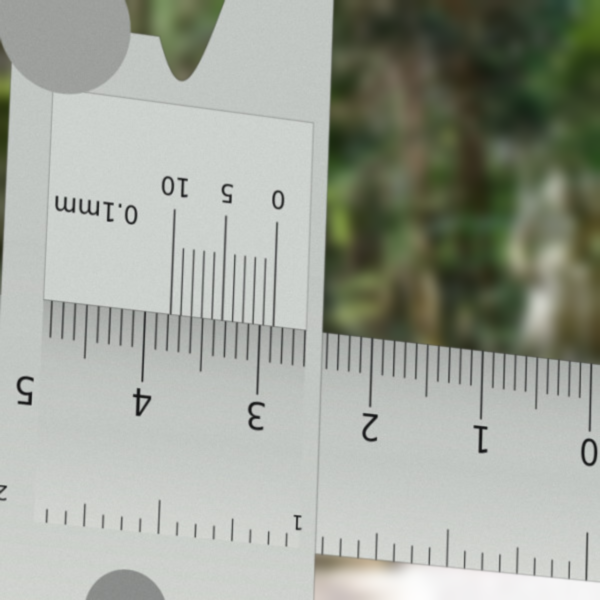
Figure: 28.8mm
